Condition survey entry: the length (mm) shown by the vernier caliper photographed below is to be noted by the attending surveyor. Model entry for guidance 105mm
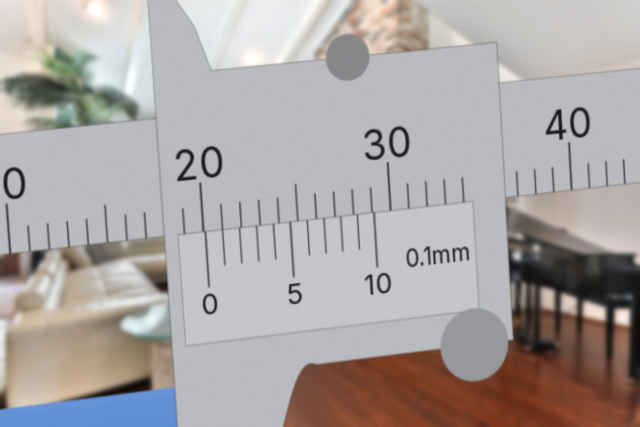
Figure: 20.1mm
